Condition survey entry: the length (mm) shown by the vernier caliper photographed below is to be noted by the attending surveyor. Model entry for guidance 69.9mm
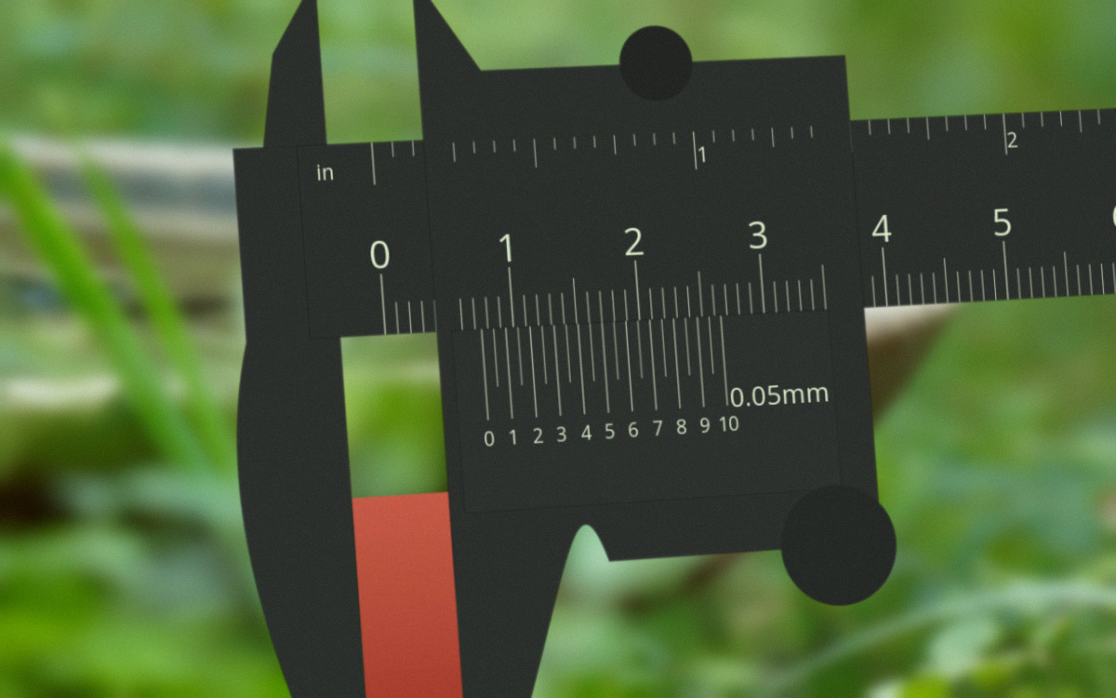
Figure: 7.5mm
